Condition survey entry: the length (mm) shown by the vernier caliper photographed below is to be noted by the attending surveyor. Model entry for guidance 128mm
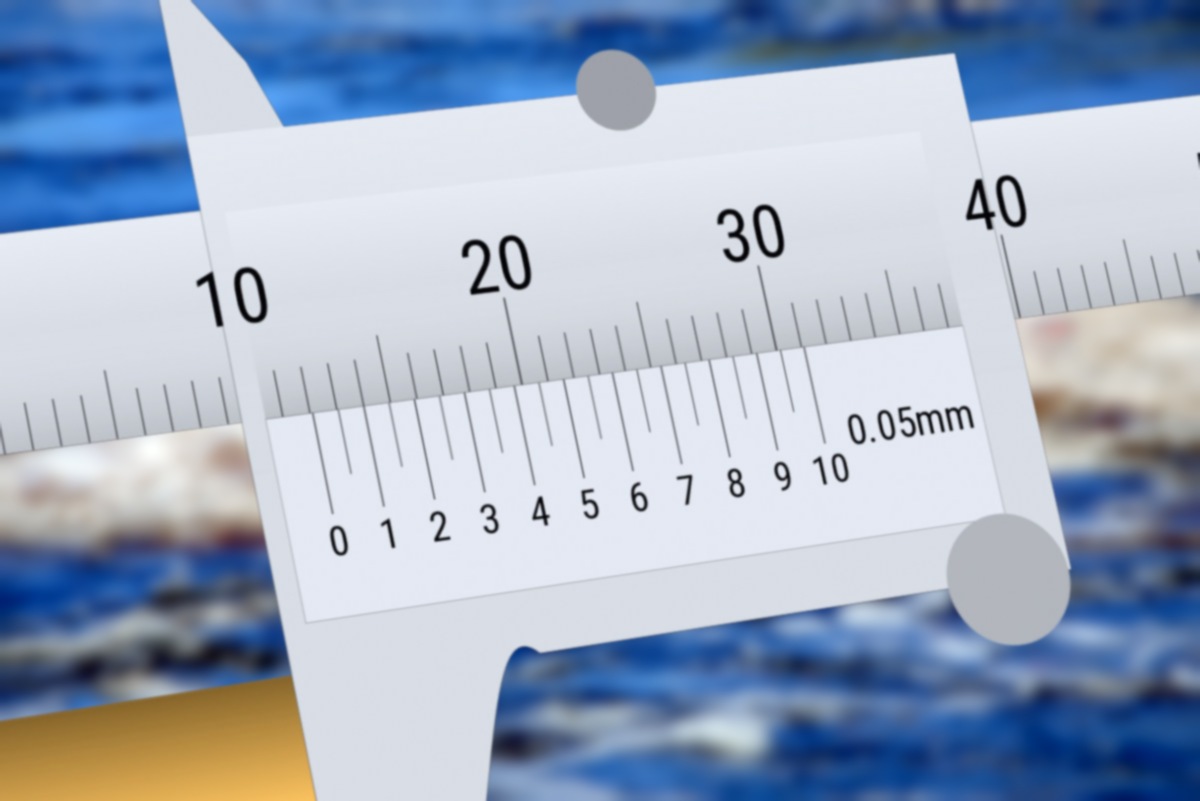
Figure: 12.1mm
